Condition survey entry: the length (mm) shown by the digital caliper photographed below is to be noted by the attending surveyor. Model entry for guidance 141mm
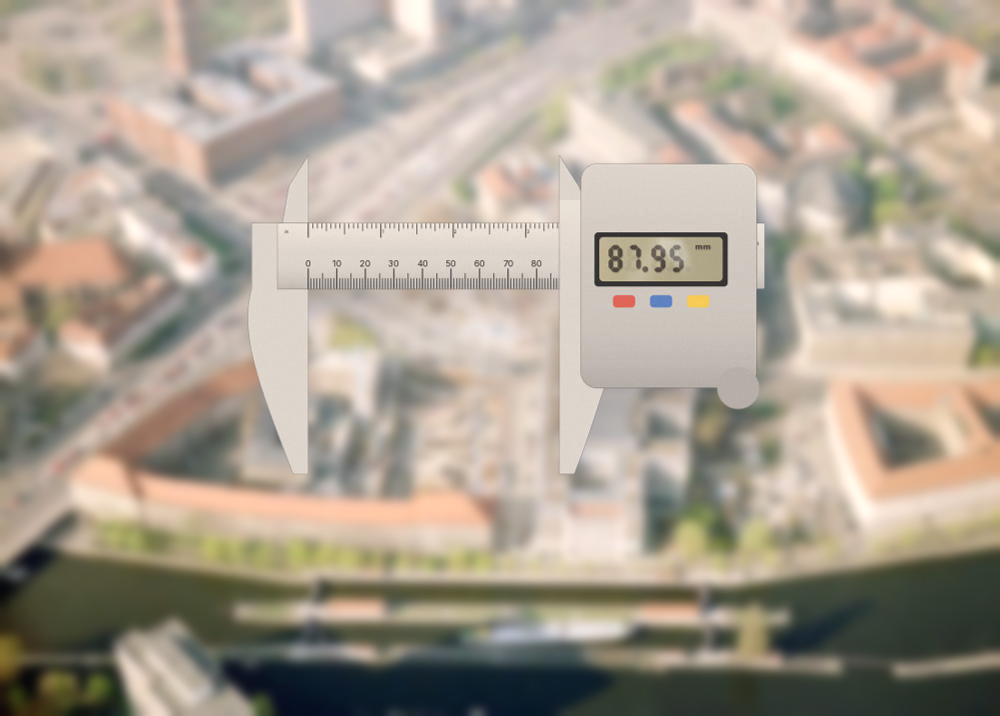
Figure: 87.95mm
